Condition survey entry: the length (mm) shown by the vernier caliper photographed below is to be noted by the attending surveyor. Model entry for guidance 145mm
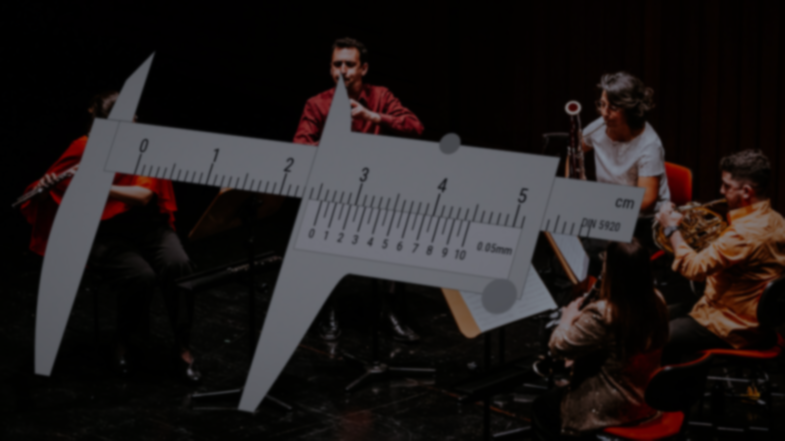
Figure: 25.6mm
